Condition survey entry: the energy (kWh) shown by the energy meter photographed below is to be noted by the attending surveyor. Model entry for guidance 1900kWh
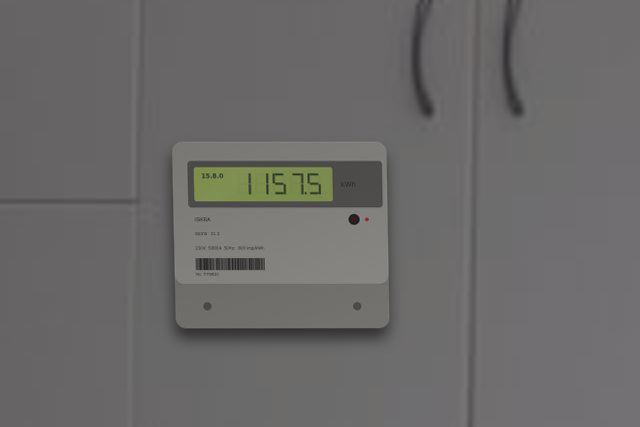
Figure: 1157.5kWh
